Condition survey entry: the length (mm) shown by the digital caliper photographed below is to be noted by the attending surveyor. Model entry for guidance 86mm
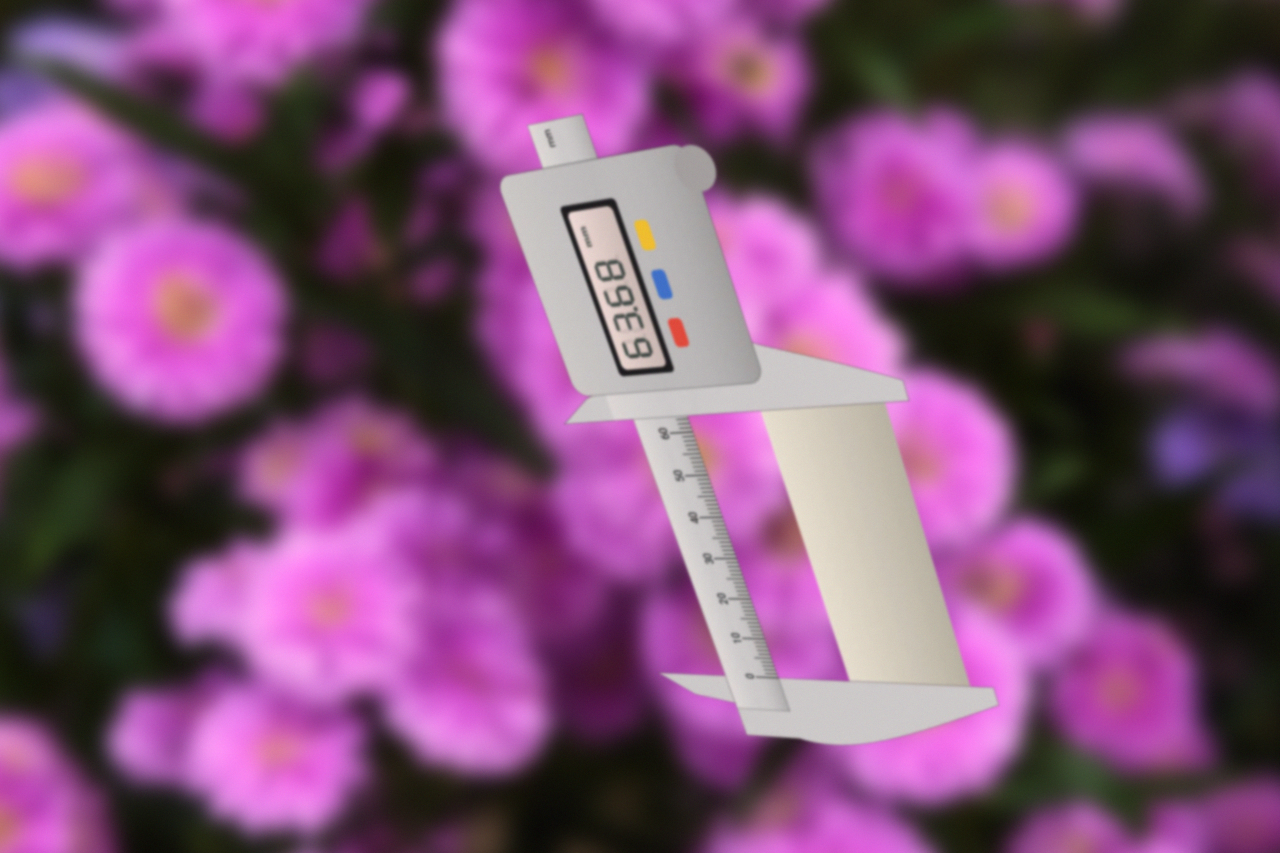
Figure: 63.68mm
